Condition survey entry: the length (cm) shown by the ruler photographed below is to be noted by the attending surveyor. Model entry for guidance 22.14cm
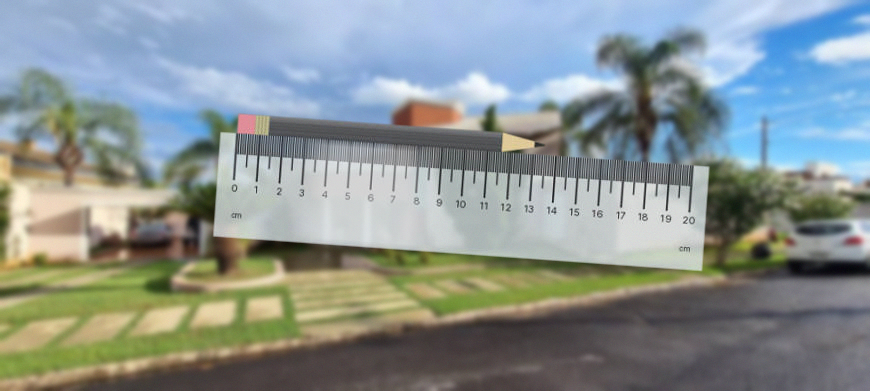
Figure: 13.5cm
